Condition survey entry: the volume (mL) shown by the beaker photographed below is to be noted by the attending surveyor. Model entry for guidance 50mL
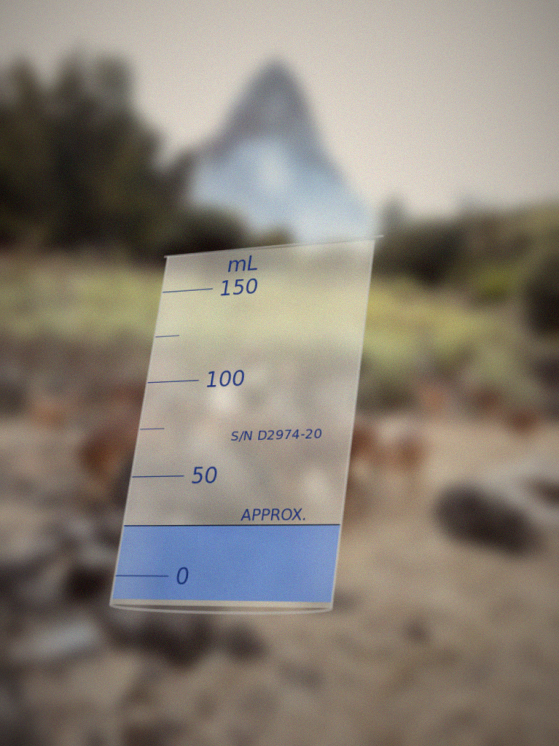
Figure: 25mL
